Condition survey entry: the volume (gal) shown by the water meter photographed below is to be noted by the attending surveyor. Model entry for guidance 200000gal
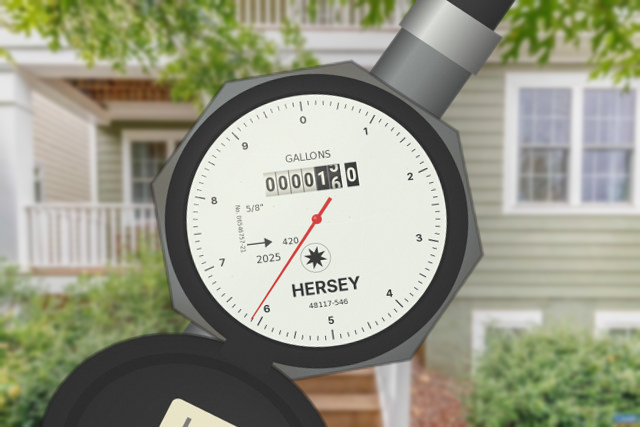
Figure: 156.1gal
